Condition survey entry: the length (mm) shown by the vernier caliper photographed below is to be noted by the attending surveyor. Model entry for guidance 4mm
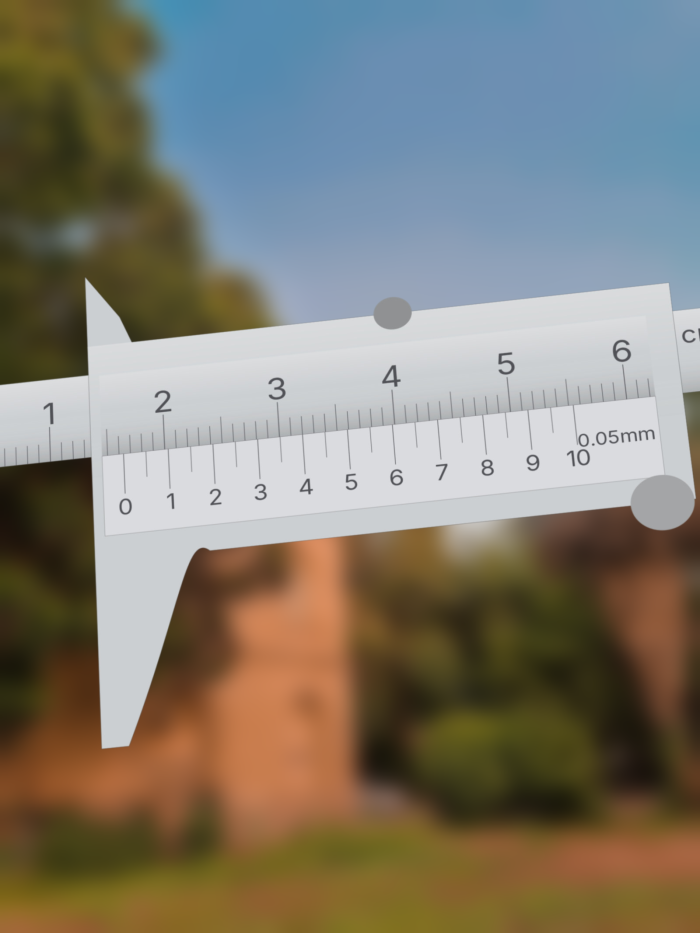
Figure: 16.4mm
